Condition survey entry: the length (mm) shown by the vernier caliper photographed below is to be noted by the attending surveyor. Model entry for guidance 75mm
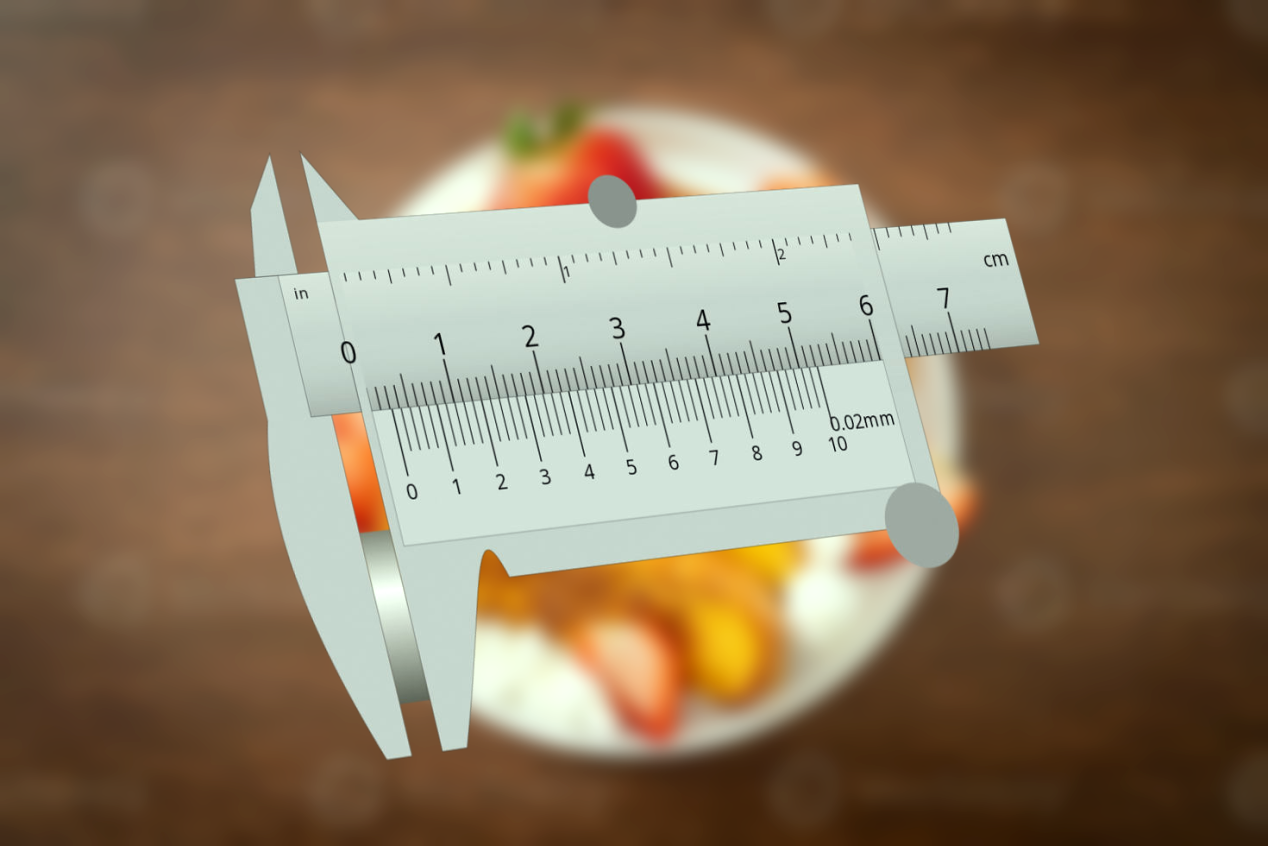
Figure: 3.2mm
